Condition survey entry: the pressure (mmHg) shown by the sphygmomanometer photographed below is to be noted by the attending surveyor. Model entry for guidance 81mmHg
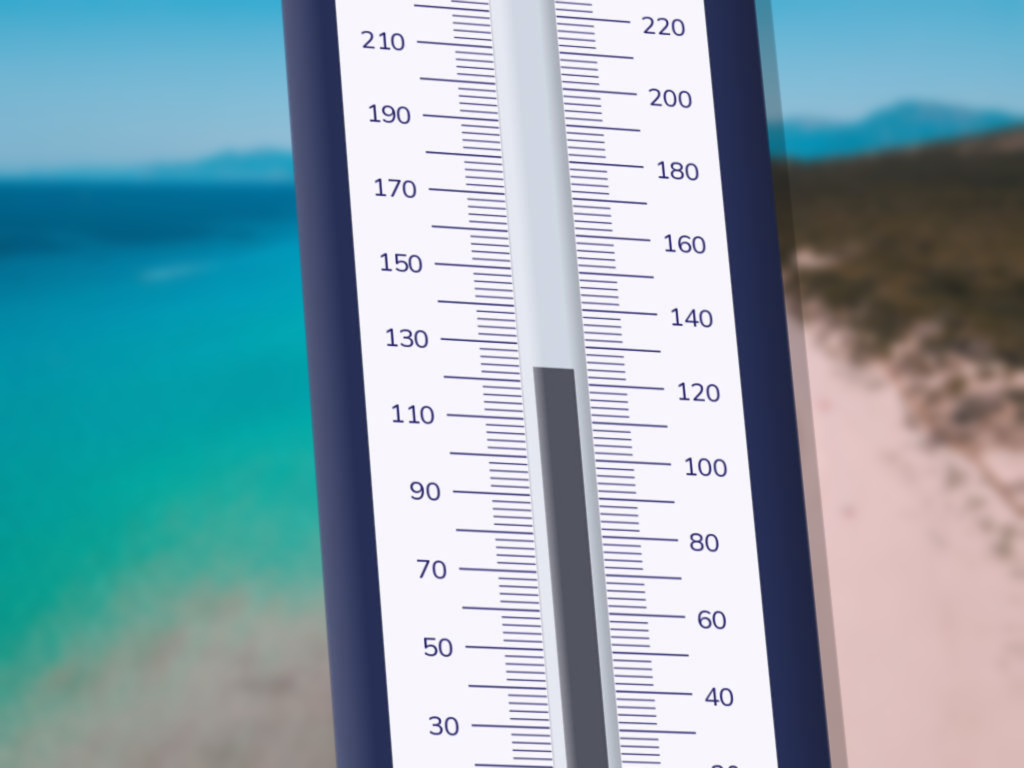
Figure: 124mmHg
